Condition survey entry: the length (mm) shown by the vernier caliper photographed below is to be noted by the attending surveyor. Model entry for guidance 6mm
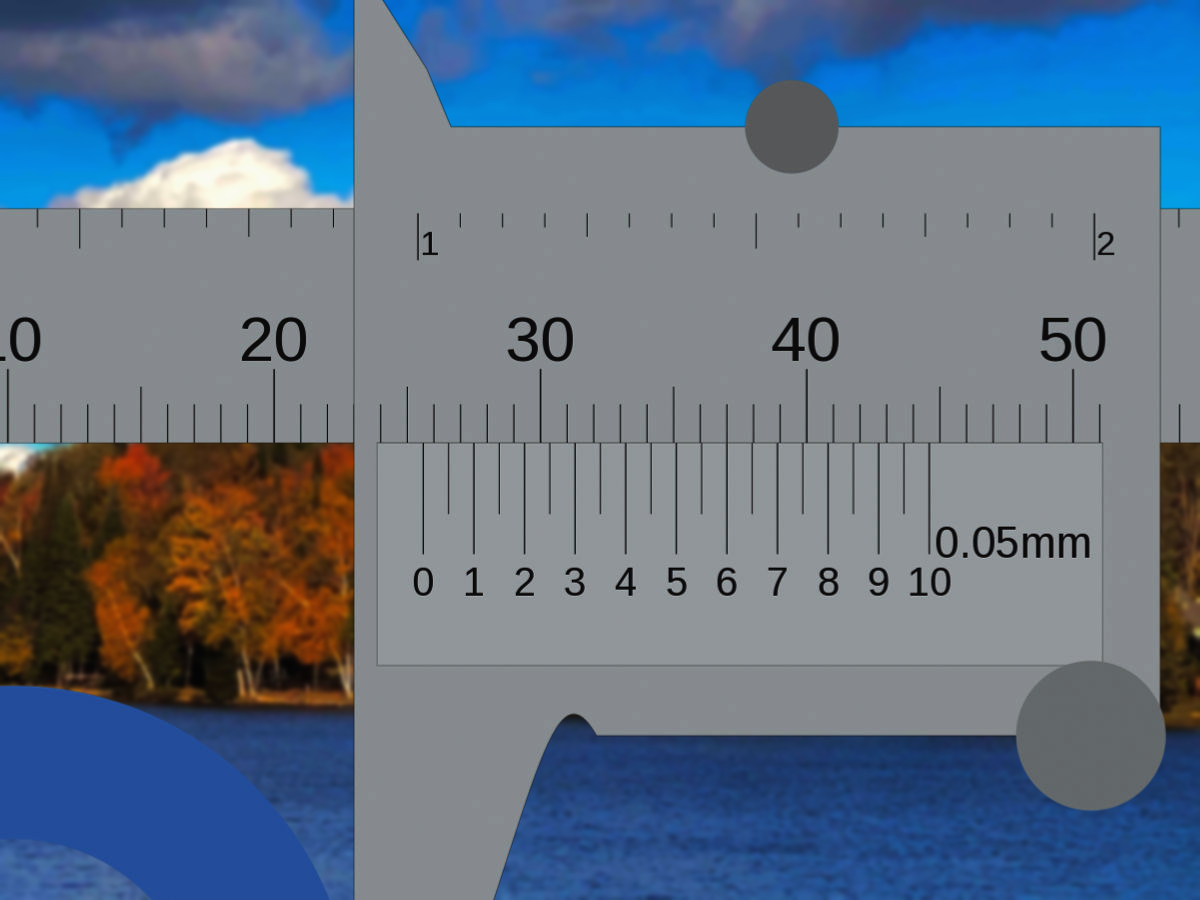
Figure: 25.60mm
